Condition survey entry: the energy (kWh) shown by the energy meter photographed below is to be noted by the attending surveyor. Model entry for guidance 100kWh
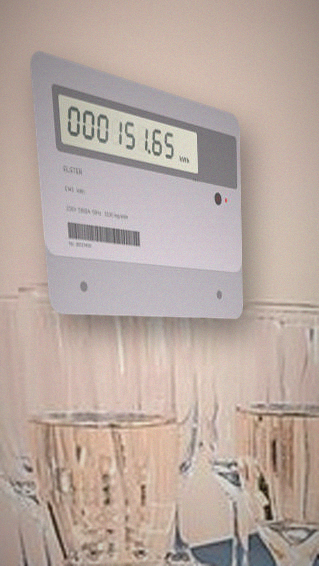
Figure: 151.65kWh
